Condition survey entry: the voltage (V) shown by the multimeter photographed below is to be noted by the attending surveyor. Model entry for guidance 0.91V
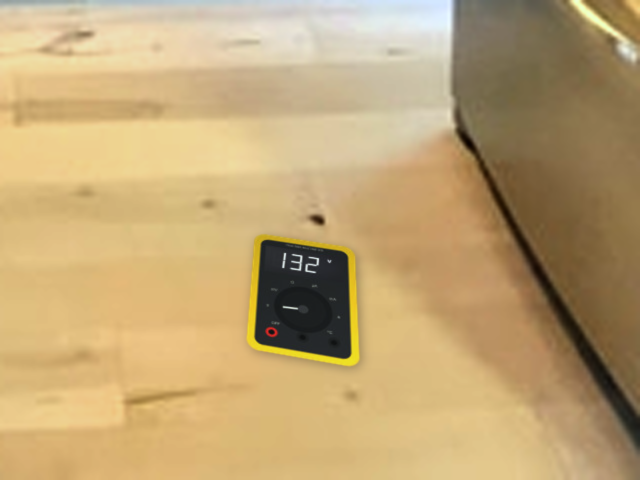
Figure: 132V
